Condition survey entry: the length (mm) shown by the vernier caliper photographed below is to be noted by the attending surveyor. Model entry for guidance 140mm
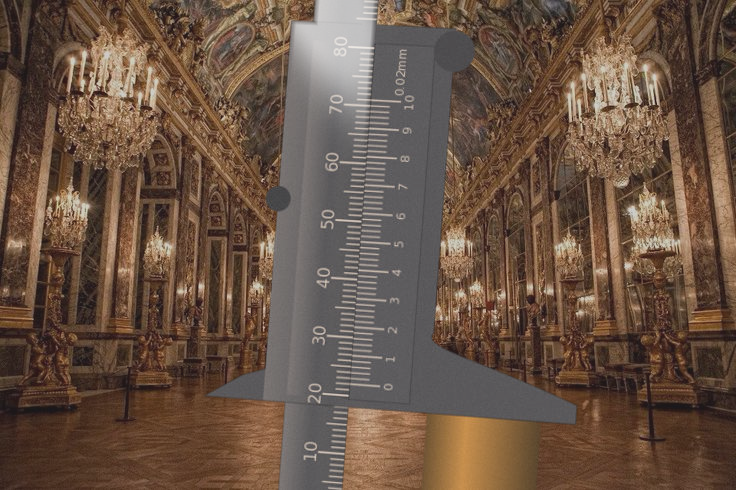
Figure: 22.0mm
